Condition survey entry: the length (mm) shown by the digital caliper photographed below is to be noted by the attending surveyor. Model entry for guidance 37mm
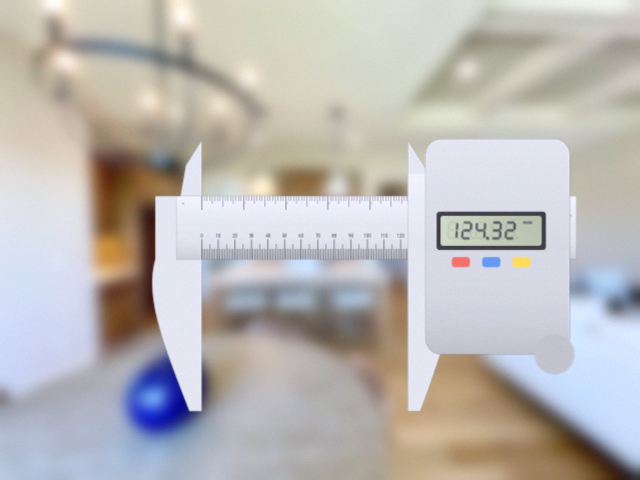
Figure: 124.32mm
